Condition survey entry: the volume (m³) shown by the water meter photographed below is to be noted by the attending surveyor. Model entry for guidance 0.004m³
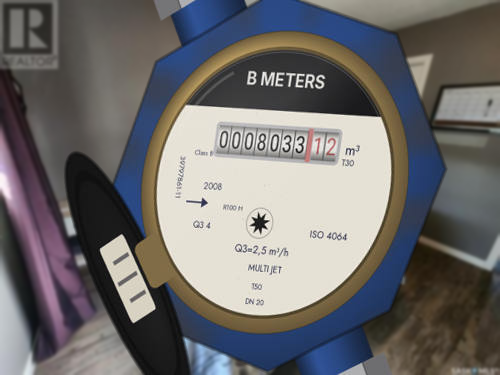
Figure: 8033.12m³
